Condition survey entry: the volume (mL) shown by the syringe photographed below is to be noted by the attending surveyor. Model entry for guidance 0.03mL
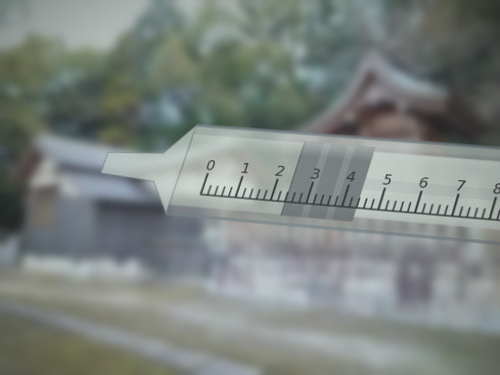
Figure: 2.4mL
